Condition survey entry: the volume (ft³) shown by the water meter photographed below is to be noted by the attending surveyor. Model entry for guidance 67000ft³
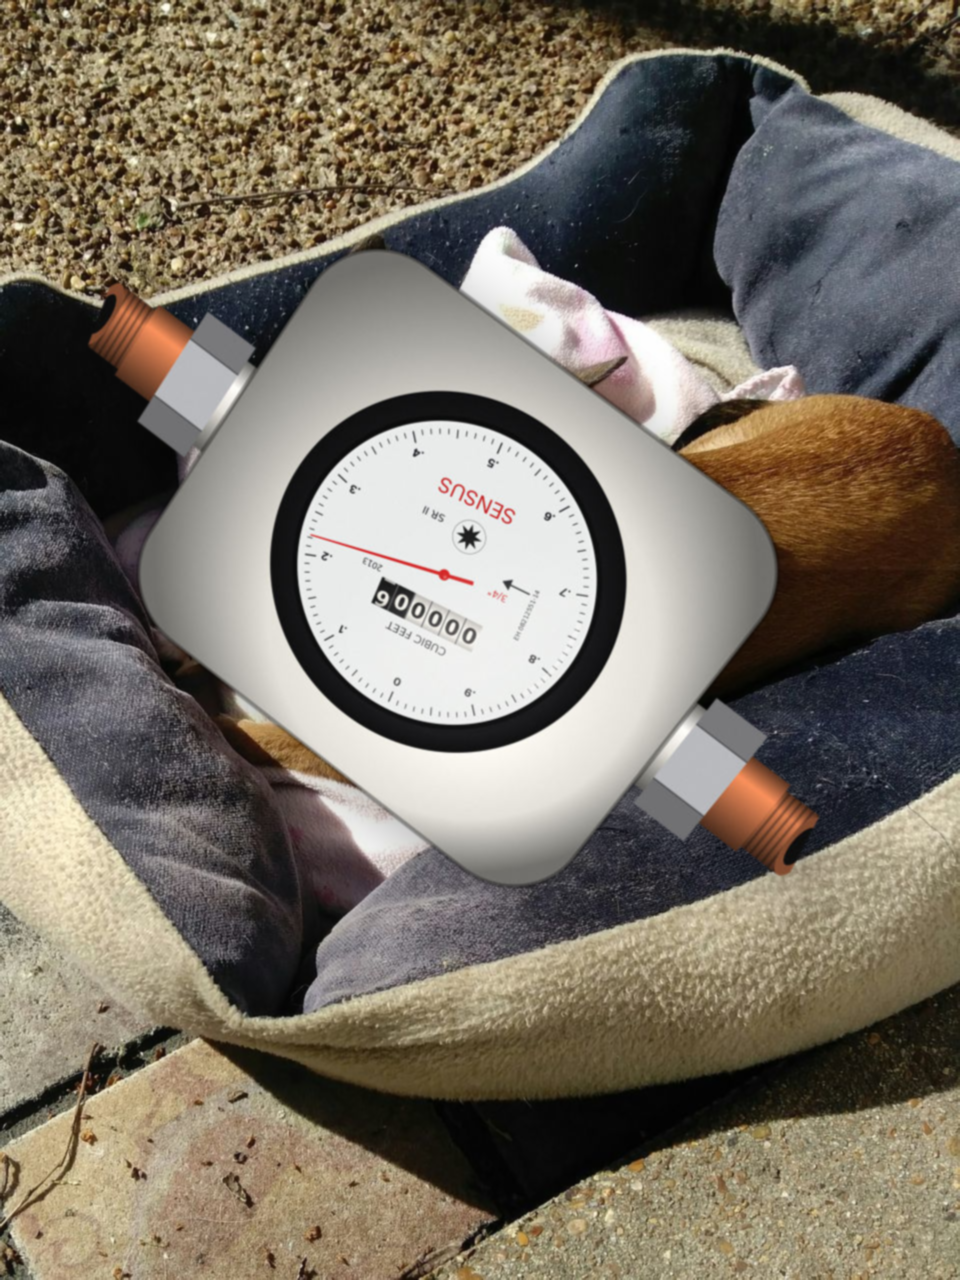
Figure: 6.22ft³
